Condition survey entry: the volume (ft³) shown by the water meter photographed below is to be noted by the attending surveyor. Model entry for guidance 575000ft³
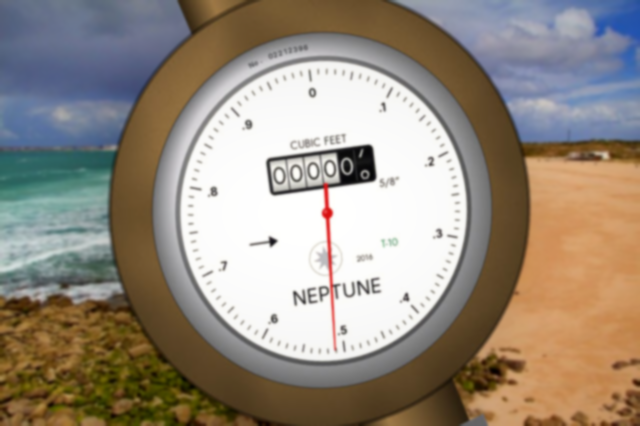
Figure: 7.51ft³
